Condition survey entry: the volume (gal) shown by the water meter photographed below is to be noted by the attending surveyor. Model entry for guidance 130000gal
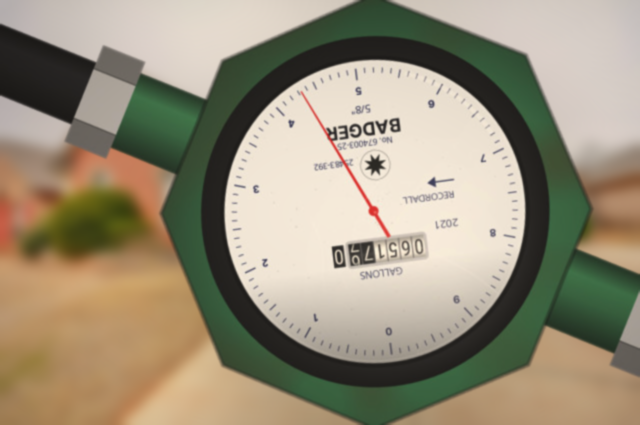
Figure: 651764.3gal
